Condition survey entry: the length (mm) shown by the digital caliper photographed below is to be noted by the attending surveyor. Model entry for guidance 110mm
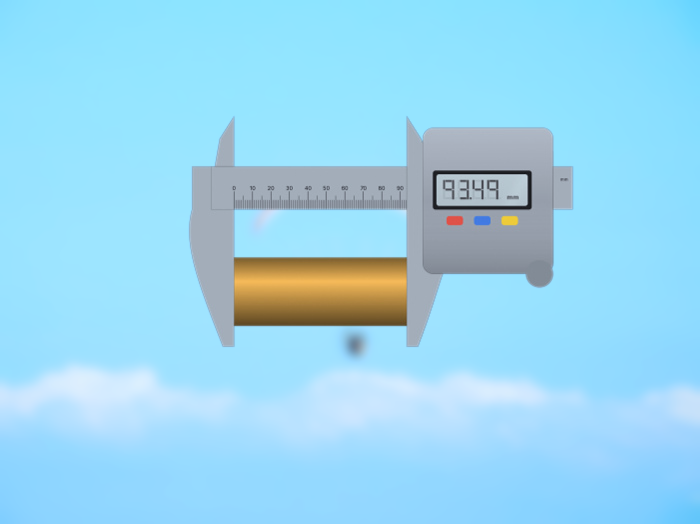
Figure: 93.49mm
